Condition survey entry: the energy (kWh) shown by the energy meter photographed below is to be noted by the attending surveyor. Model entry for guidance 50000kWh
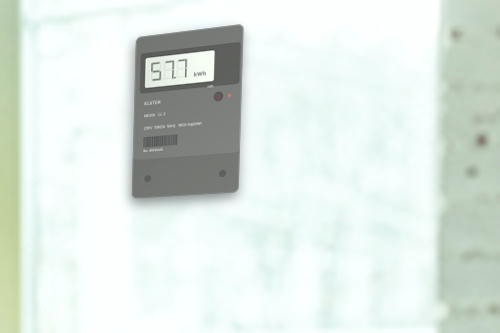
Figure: 57.7kWh
